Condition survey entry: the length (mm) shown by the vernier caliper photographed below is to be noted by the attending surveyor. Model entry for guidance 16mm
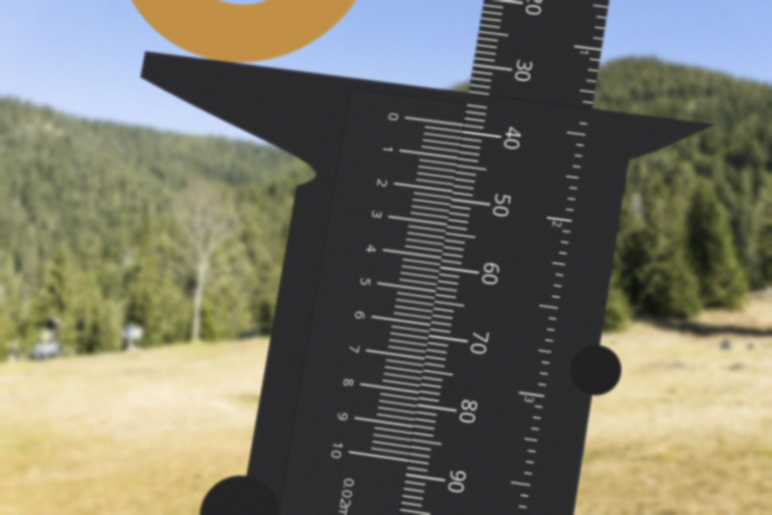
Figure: 39.0mm
